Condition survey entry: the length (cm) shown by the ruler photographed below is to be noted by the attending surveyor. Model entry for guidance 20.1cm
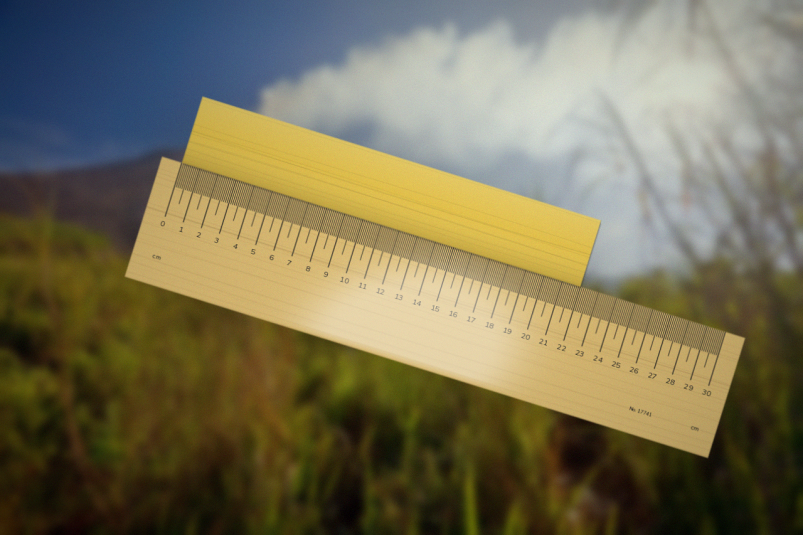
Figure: 22cm
